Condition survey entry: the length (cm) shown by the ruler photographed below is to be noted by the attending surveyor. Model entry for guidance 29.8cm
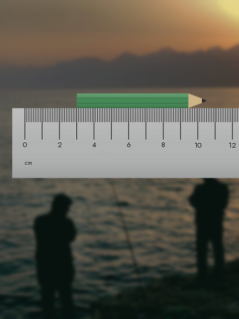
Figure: 7.5cm
